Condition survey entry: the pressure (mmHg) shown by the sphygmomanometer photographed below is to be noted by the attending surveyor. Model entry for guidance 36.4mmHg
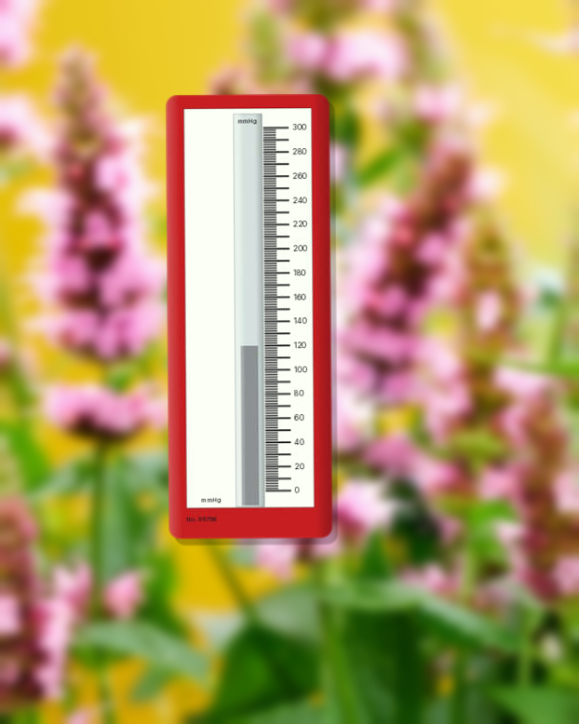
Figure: 120mmHg
